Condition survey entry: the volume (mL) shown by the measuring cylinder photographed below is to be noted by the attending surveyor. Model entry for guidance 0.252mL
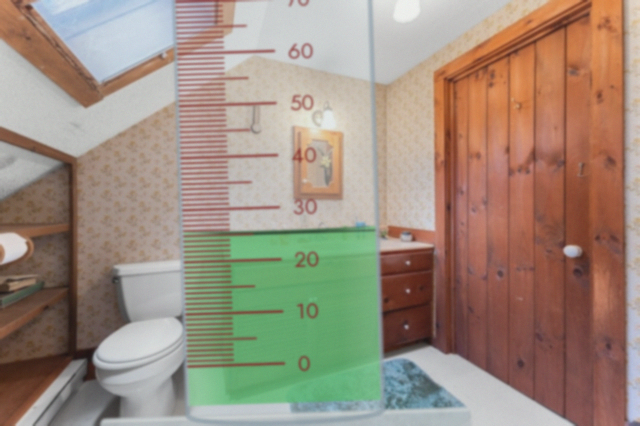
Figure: 25mL
